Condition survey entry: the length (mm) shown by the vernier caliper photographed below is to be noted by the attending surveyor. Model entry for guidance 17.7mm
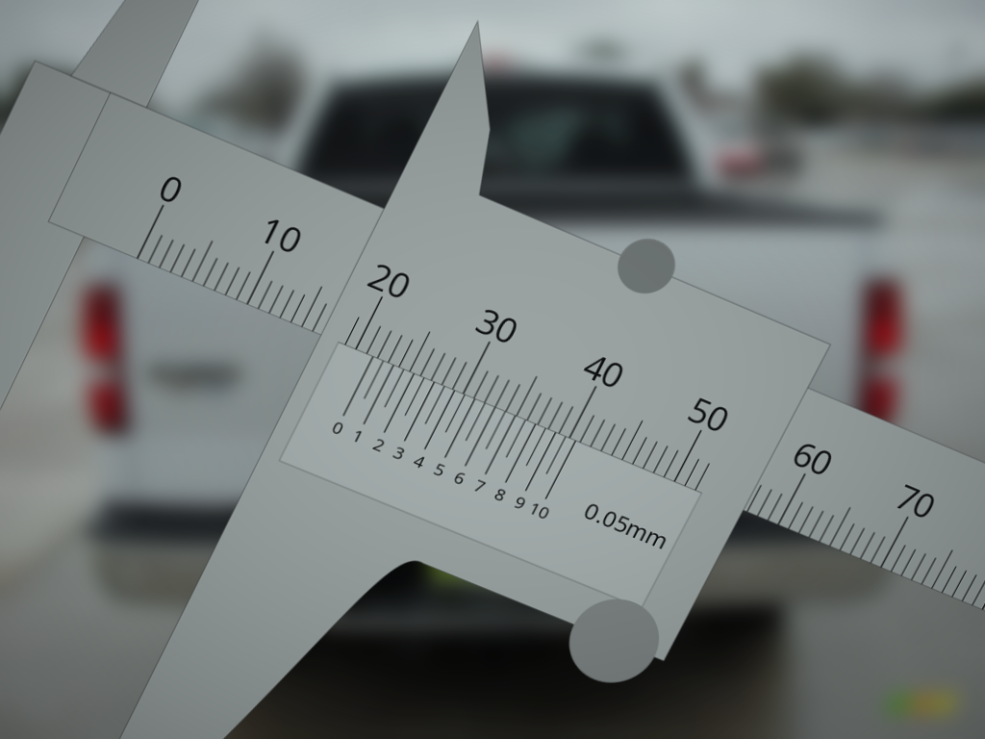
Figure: 21.6mm
